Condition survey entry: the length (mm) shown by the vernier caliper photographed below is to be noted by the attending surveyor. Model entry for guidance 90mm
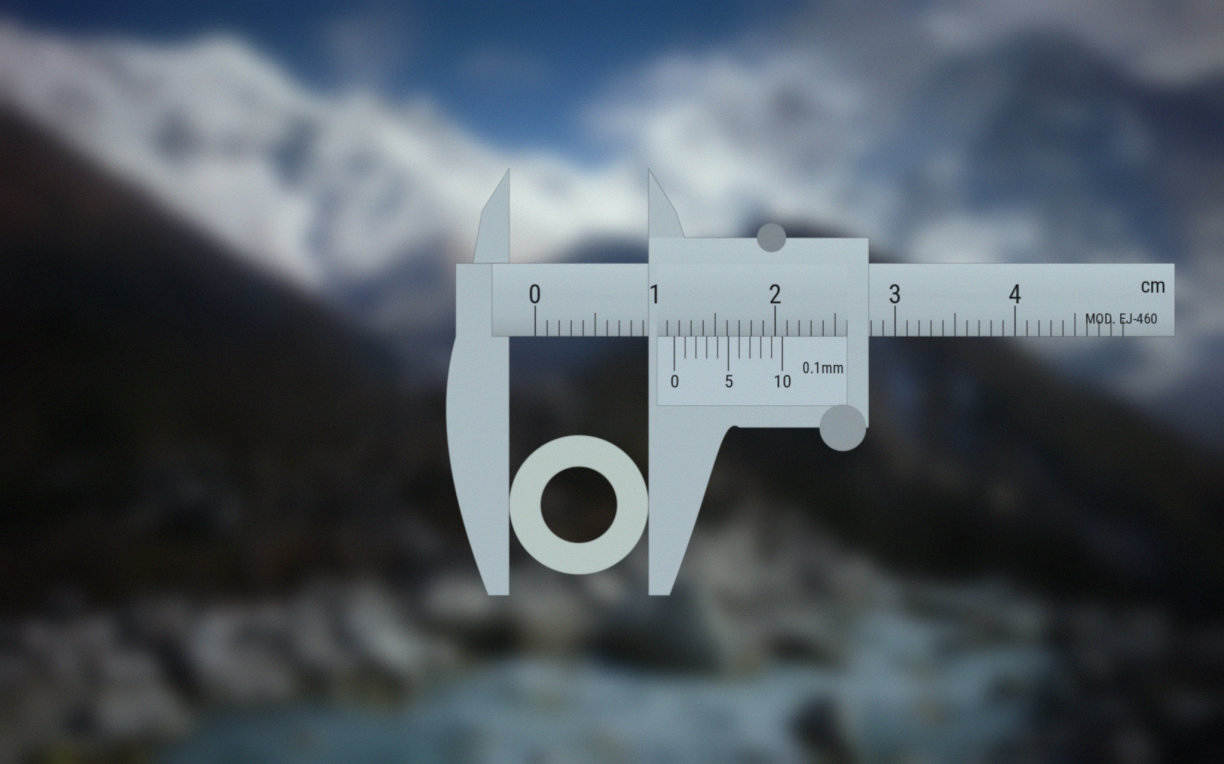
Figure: 11.6mm
